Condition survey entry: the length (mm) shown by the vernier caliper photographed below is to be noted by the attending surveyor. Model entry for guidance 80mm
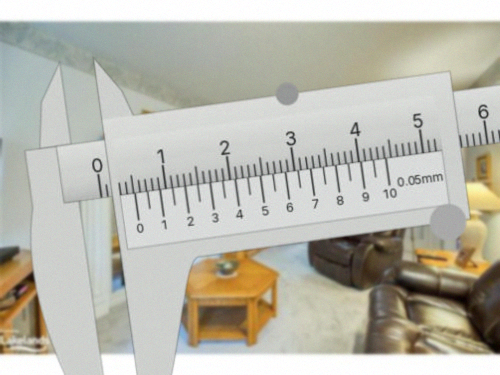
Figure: 5.2mm
